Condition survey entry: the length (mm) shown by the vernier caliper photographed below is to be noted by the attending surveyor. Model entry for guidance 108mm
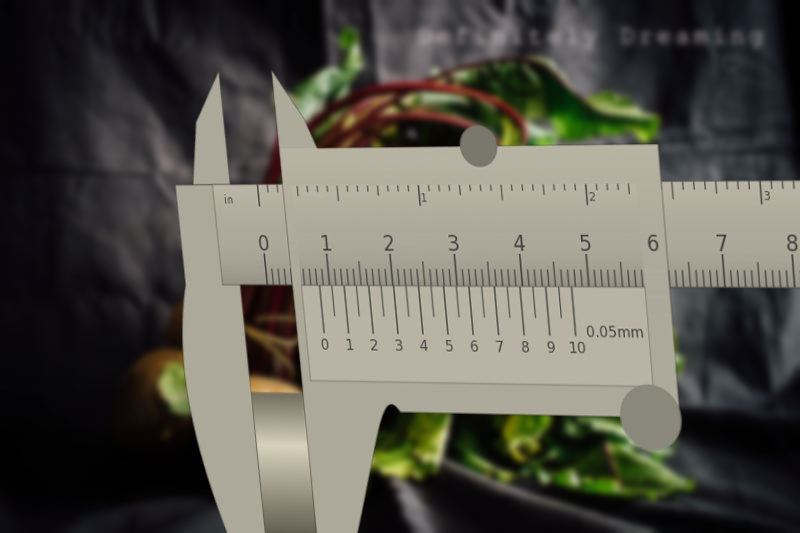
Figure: 8.4mm
